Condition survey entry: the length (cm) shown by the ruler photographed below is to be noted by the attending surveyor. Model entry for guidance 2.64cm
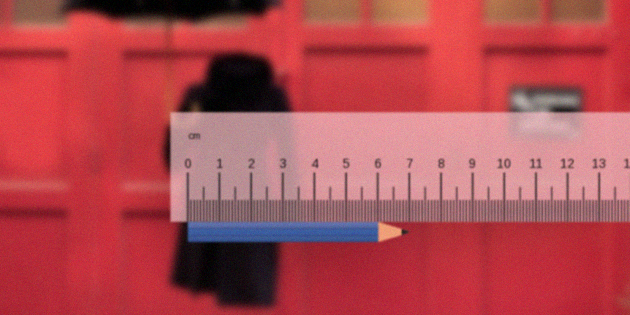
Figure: 7cm
